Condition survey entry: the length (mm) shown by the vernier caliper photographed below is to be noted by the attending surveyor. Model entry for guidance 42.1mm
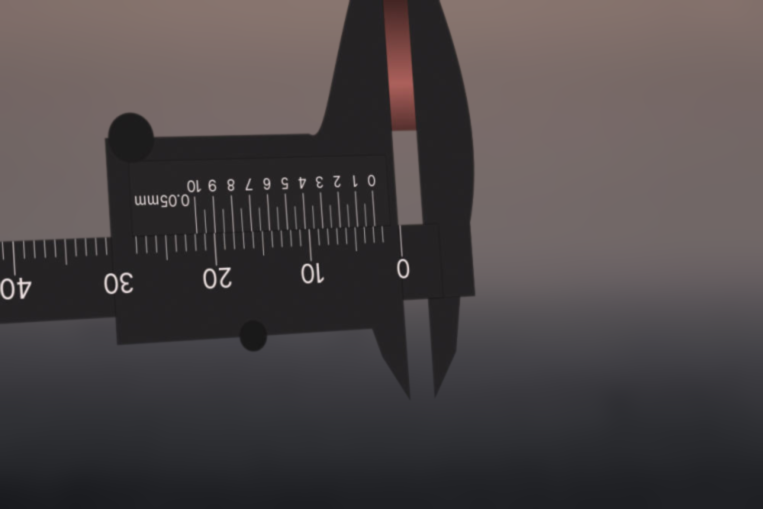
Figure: 2.8mm
